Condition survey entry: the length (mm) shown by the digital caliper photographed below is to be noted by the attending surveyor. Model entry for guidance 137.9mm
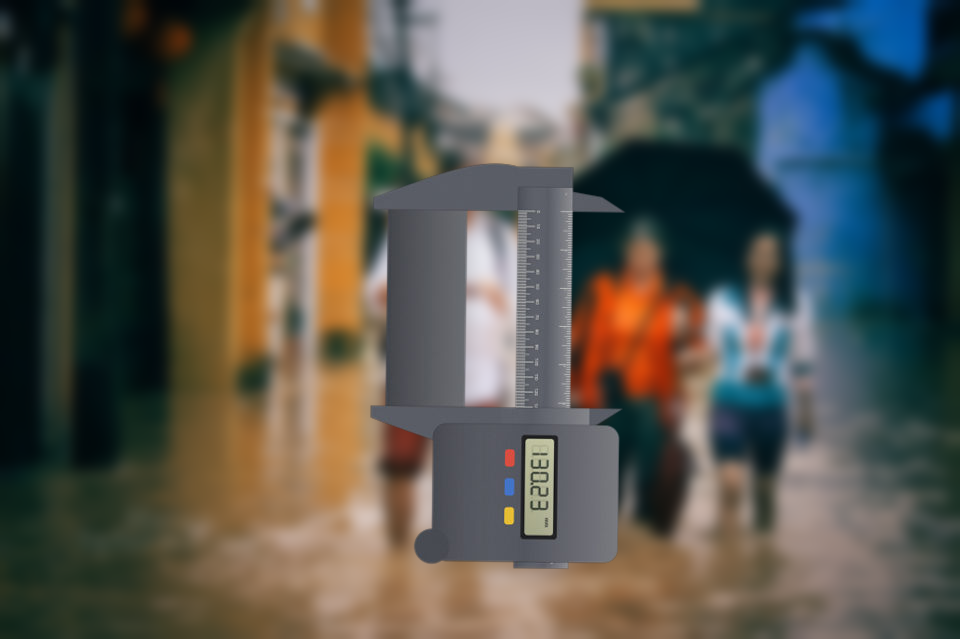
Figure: 130.23mm
